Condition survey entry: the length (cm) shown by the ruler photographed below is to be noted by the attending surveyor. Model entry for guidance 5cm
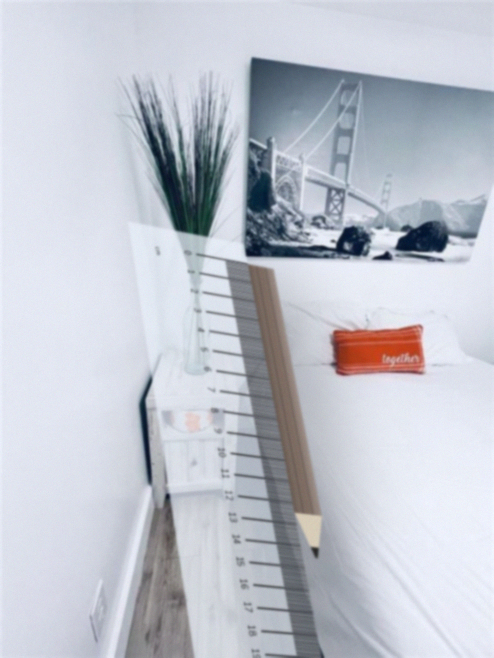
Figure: 14.5cm
